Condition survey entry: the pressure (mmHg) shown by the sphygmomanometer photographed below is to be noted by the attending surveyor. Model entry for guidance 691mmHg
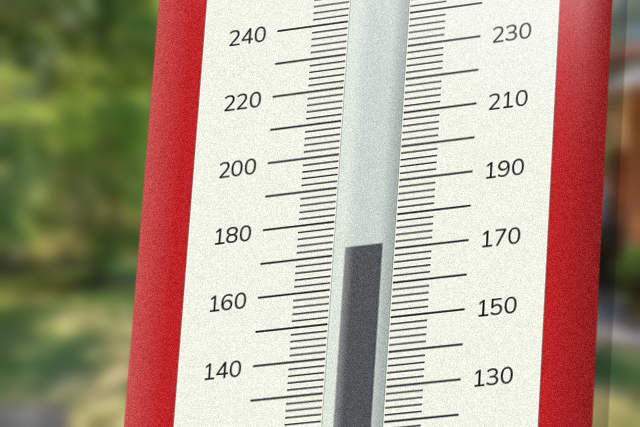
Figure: 172mmHg
